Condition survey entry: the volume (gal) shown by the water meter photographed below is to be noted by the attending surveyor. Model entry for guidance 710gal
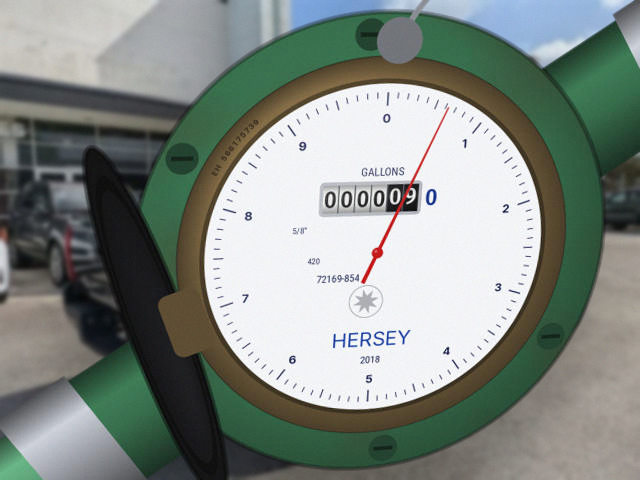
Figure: 90.6gal
